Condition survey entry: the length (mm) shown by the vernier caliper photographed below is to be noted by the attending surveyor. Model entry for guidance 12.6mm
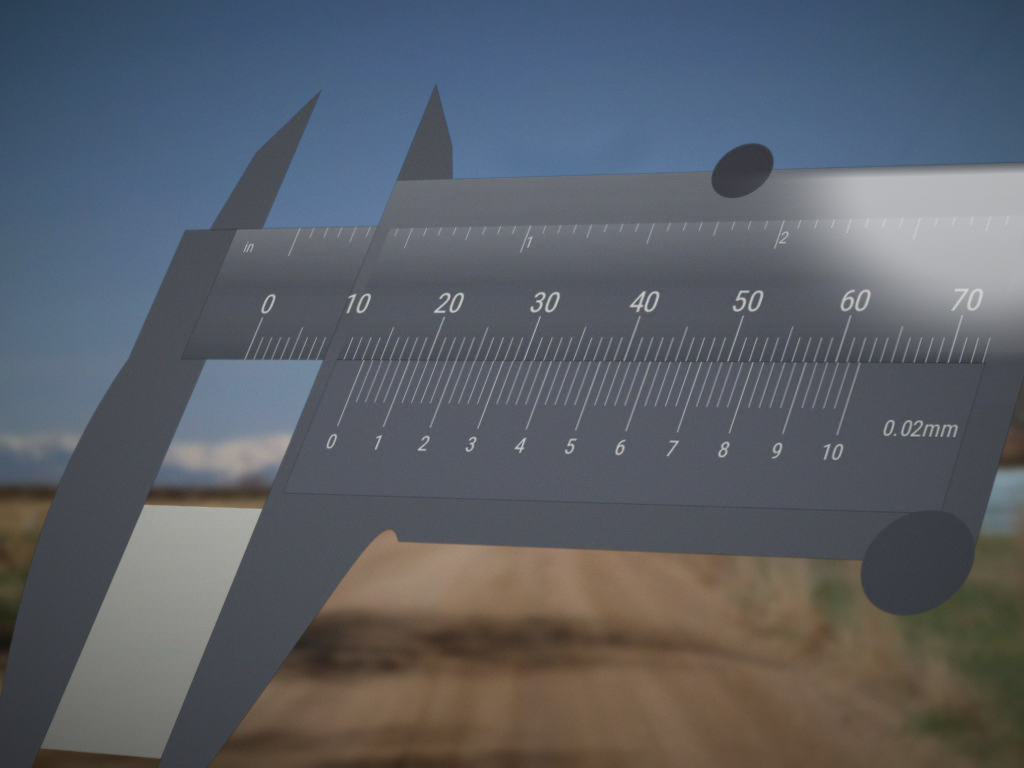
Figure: 13.2mm
